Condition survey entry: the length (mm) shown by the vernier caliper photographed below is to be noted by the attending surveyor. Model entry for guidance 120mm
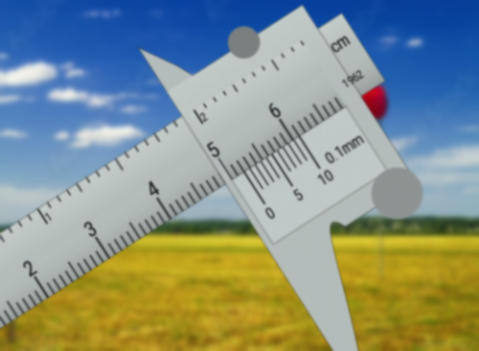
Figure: 52.0mm
